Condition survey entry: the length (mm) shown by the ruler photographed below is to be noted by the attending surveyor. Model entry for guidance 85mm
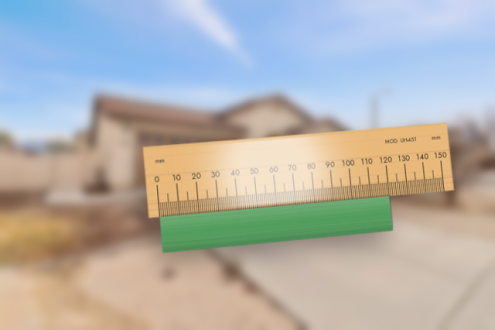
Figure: 120mm
